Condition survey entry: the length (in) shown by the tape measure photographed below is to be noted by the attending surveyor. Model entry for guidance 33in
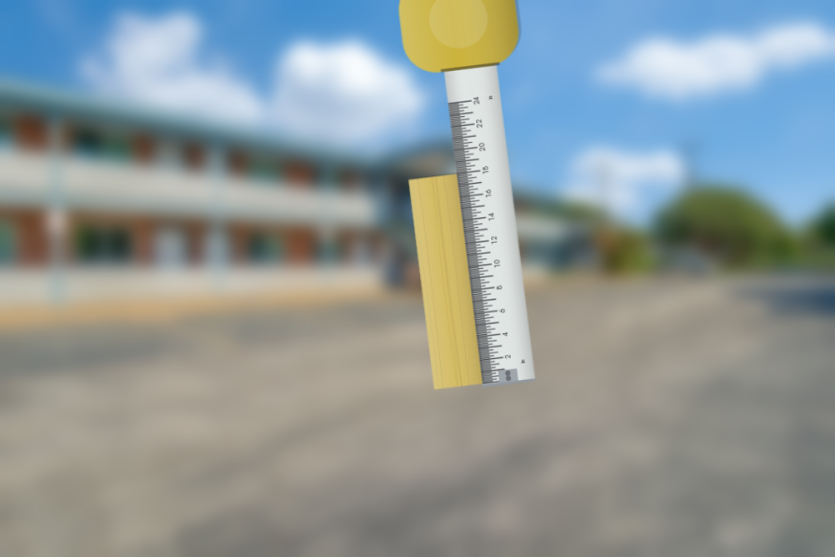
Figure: 18in
